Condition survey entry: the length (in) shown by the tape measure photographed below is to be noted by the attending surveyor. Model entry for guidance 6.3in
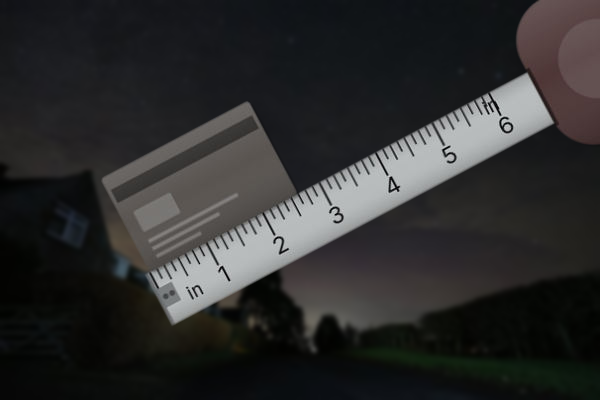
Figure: 2.625in
